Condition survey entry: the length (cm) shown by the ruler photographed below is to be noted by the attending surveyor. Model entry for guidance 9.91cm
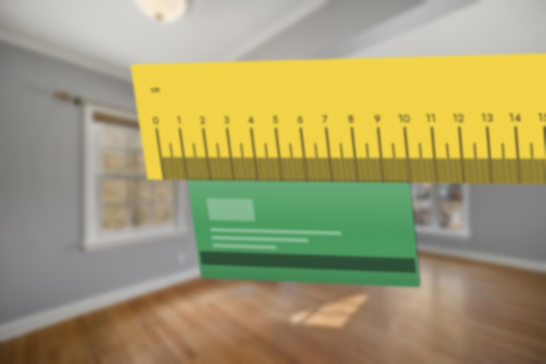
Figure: 9cm
